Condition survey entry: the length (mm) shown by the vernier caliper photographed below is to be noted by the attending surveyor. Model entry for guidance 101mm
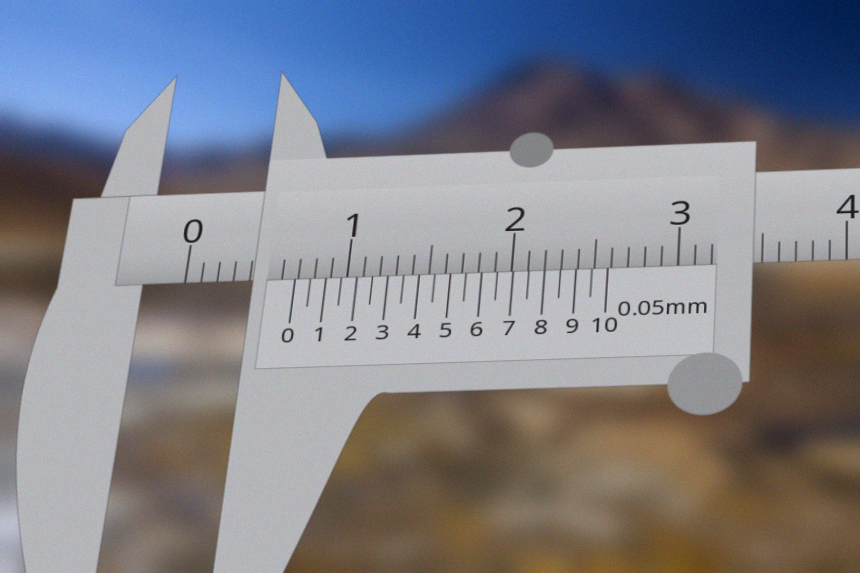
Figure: 6.8mm
